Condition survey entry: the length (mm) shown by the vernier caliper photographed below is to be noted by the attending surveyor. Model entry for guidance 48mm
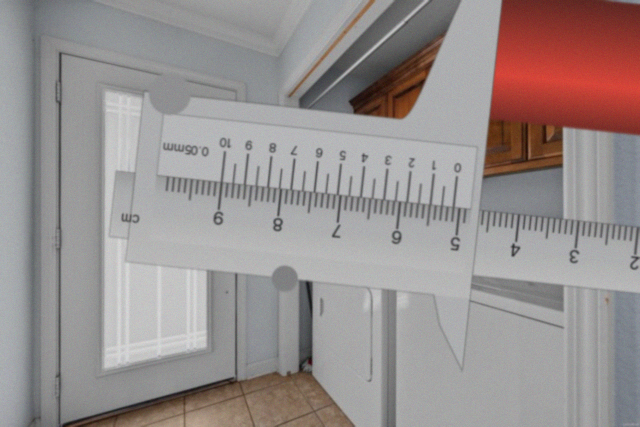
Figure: 51.0mm
